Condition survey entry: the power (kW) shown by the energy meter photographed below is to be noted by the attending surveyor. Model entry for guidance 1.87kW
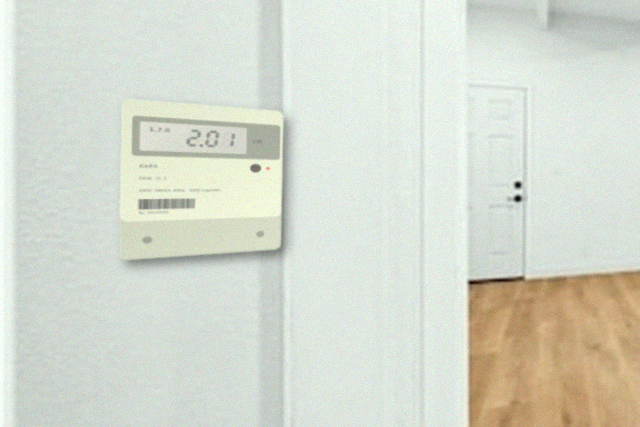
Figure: 2.01kW
